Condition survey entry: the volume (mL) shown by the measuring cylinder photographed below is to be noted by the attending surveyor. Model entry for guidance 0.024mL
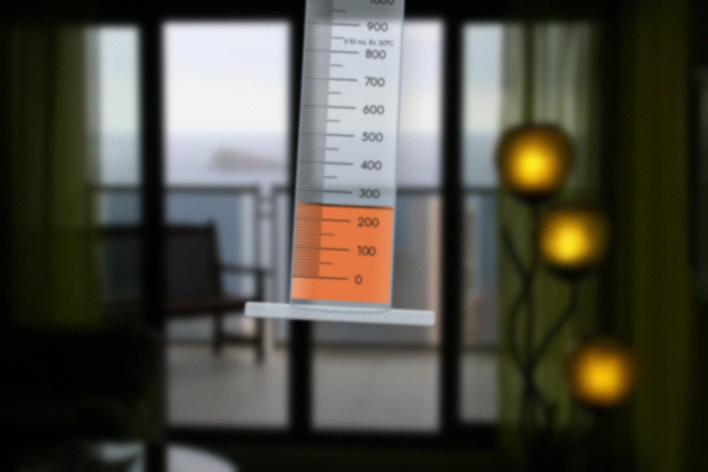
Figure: 250mL
